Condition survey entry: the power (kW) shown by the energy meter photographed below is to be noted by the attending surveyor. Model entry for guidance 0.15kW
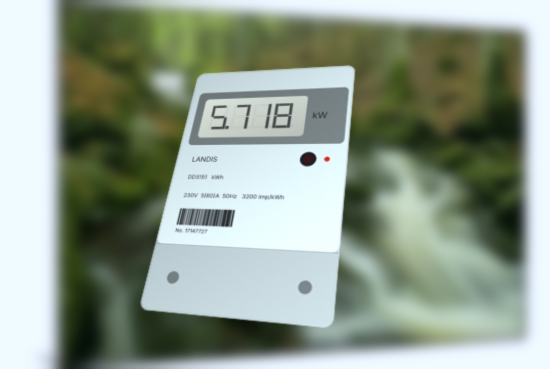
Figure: 5.718kW
